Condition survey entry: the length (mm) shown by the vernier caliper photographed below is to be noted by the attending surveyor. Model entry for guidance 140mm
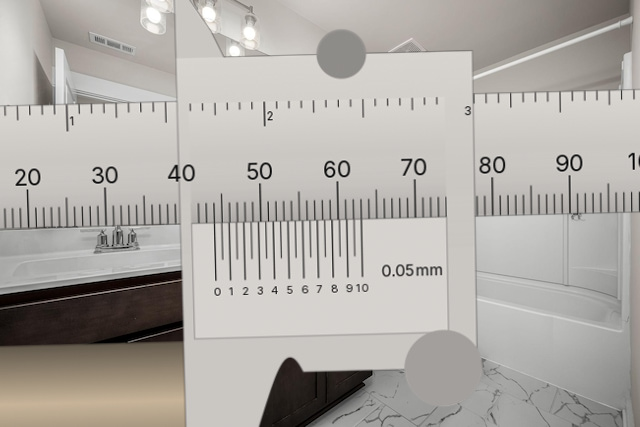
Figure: 44.0mm
